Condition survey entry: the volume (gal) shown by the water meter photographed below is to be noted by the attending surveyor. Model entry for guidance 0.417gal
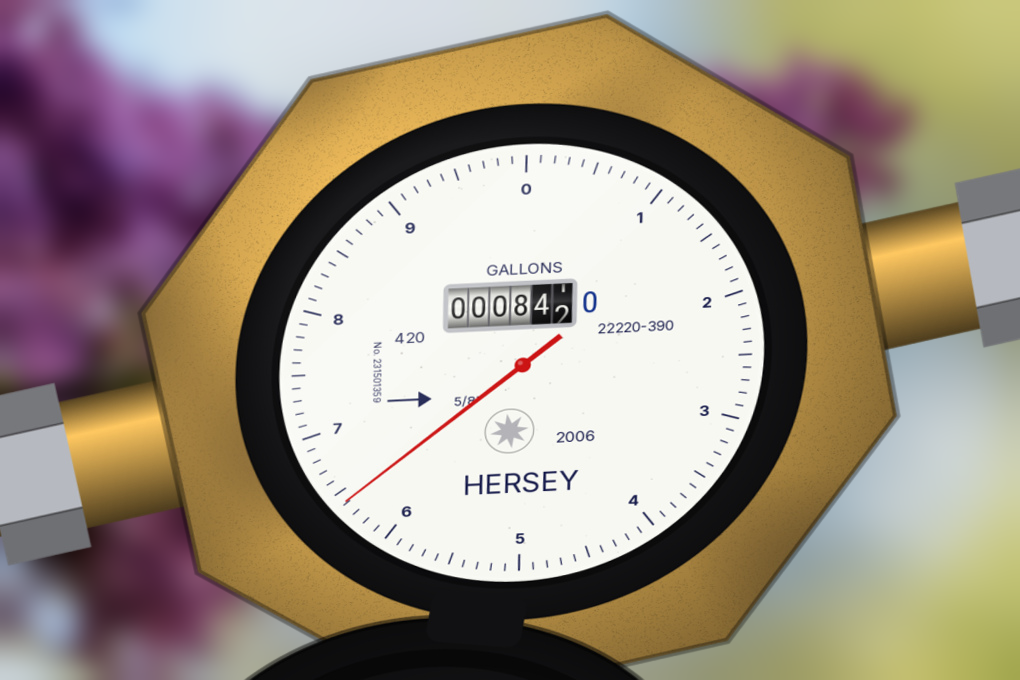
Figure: 8416.4gal
